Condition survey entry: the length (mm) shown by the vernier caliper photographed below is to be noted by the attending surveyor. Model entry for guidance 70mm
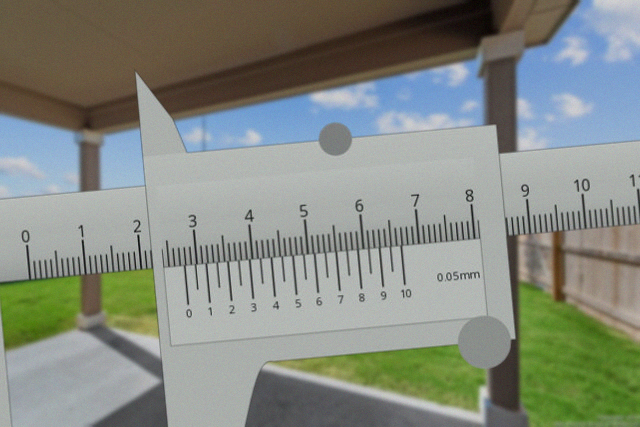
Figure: 27.8mm
